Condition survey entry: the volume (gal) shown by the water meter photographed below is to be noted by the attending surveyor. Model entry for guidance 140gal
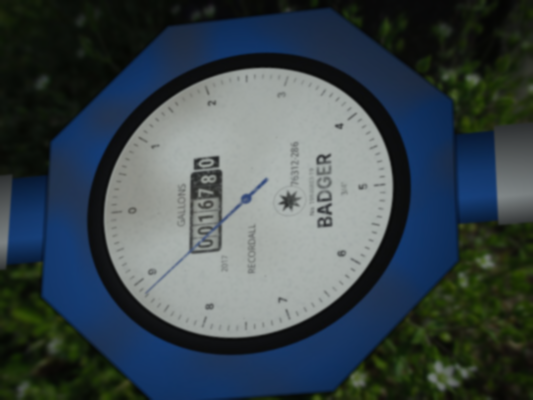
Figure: 16778.8gal
